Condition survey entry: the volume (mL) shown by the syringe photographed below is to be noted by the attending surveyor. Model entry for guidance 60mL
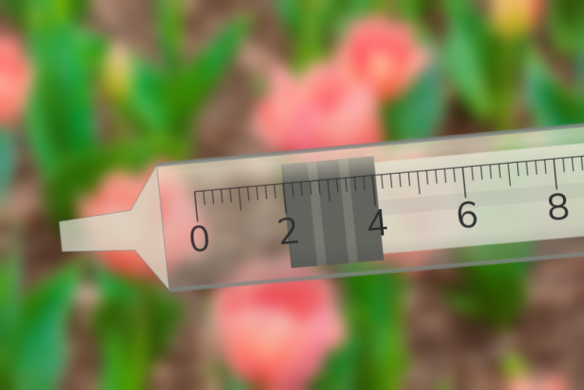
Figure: 2mL
